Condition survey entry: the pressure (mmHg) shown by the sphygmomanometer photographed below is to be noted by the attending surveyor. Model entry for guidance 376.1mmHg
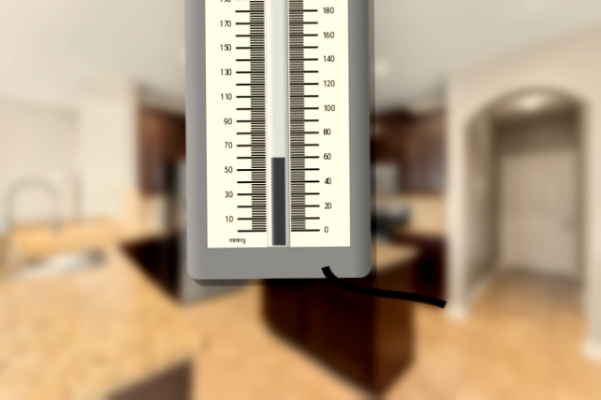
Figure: 60mmHg
